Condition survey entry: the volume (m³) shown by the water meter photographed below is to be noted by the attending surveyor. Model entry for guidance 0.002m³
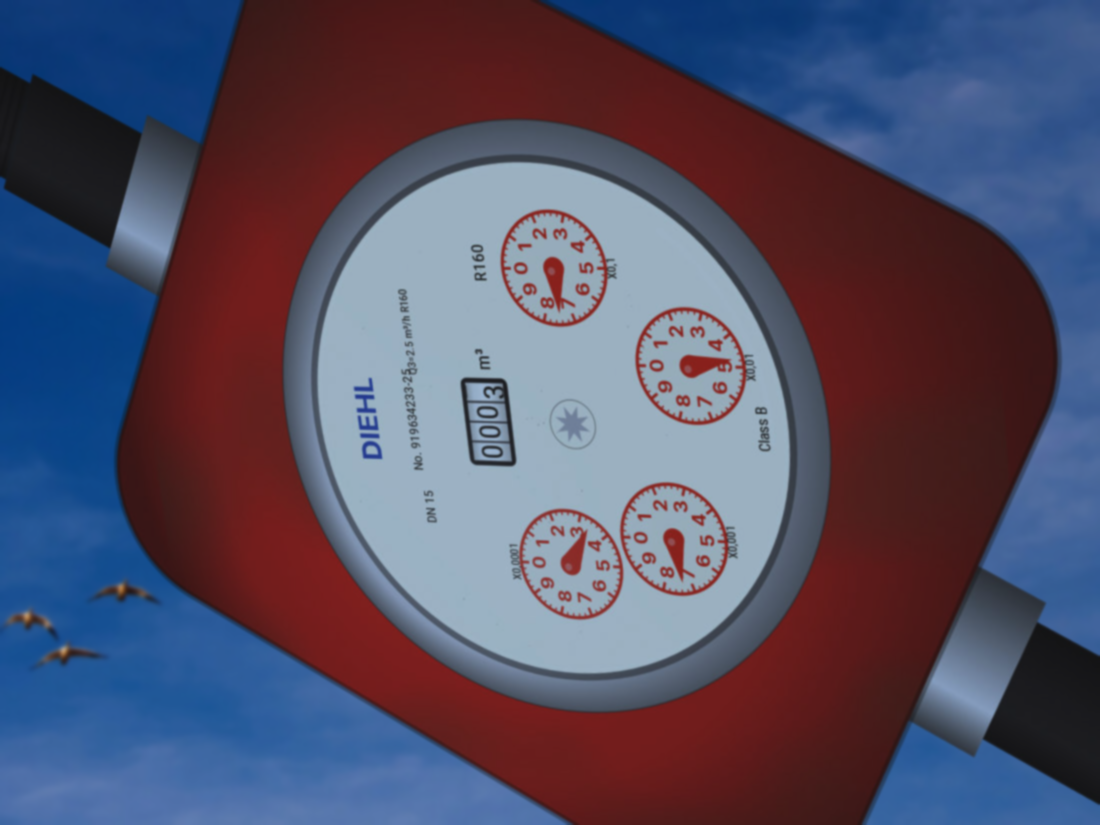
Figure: 2.7473m³
